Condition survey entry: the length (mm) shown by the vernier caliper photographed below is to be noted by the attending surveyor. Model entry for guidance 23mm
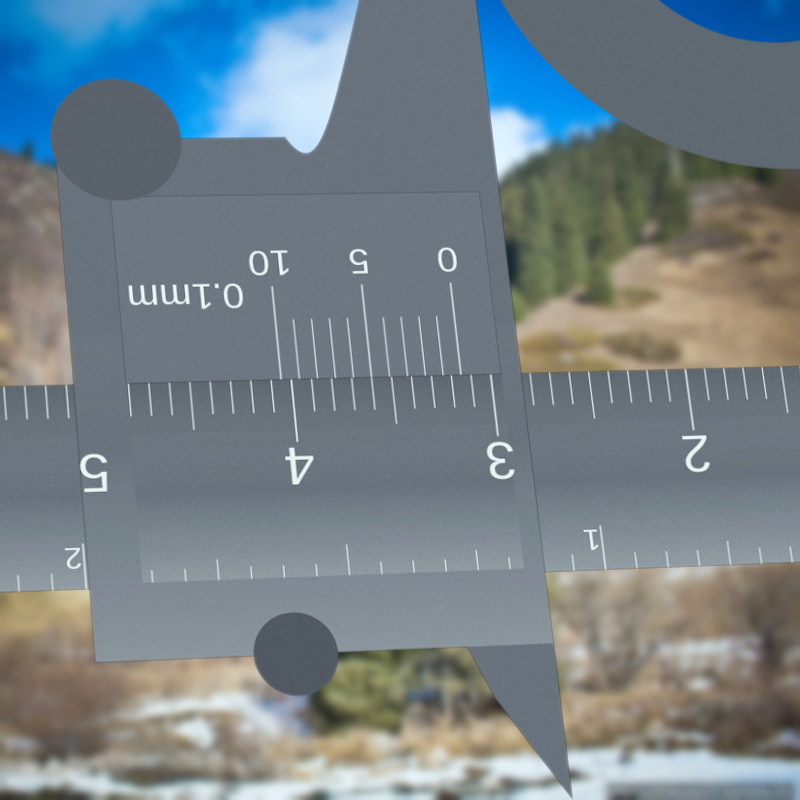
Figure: 31.5mm
